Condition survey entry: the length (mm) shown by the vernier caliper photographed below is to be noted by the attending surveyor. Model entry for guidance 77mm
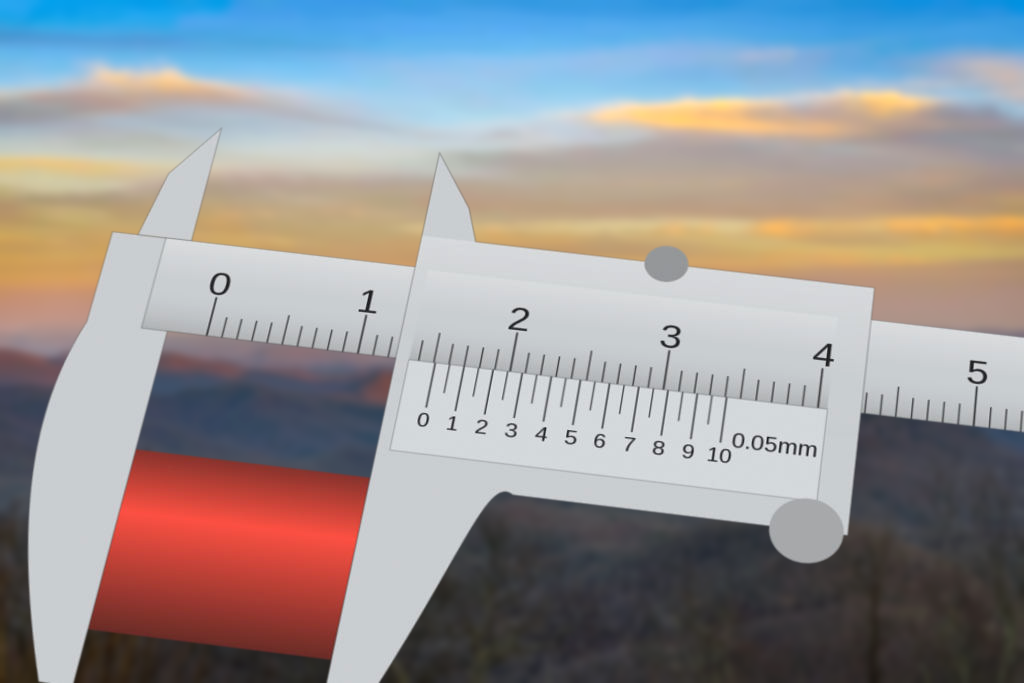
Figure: 15.1mm
